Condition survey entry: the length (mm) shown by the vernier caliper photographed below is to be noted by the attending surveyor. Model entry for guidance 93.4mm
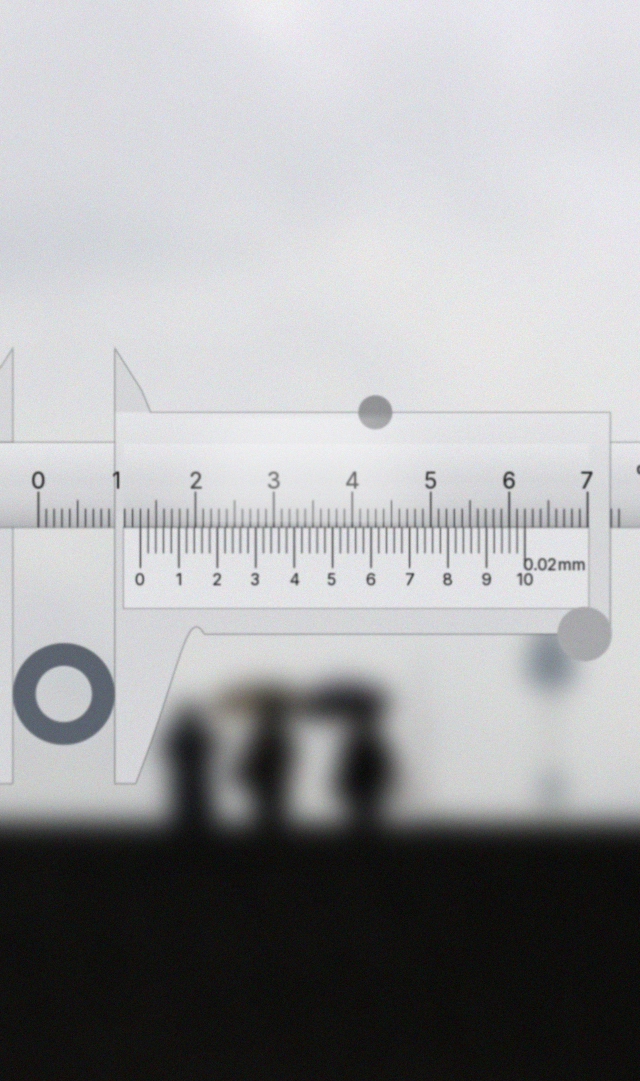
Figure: 13.0mm
